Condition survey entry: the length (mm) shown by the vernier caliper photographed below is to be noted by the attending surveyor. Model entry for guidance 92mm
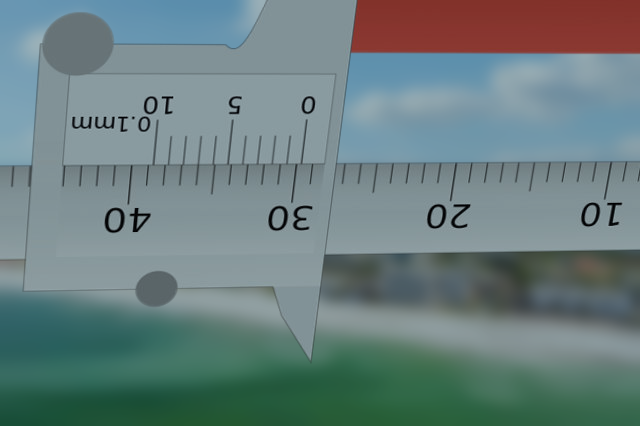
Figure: 29.7mm
